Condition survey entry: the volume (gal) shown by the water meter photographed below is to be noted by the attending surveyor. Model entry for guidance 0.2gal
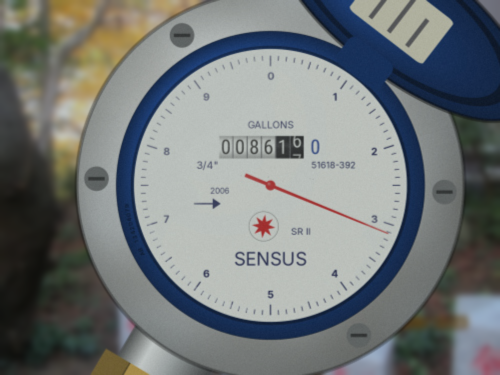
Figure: 86163.1gal
